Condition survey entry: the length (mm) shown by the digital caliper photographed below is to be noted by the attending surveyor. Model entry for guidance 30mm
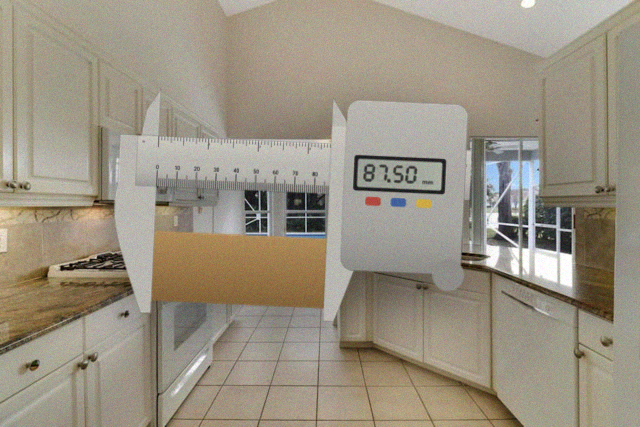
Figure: 87.50mm
